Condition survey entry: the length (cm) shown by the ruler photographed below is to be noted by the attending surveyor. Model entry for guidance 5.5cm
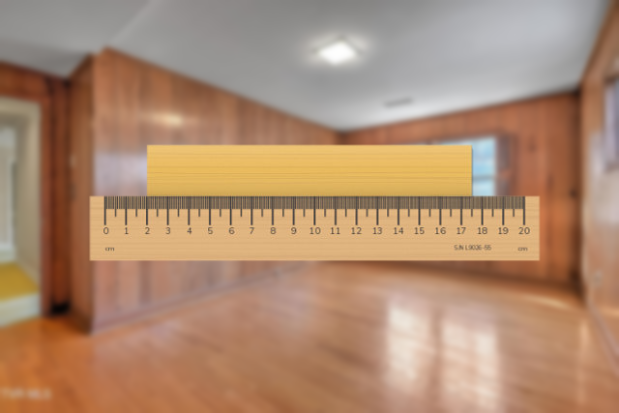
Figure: 15.5cm
